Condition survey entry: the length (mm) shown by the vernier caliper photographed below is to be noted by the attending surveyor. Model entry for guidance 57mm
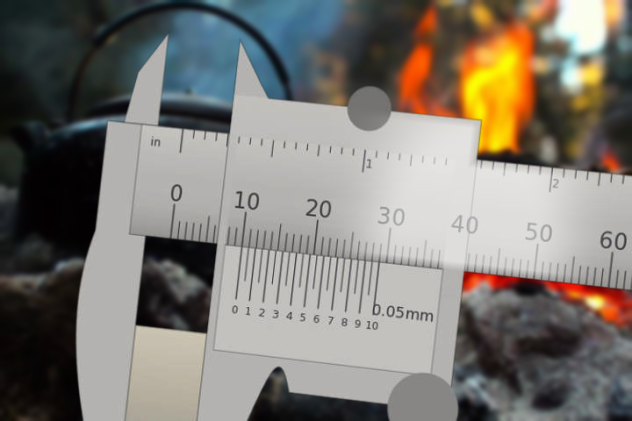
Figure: 10.0mm
